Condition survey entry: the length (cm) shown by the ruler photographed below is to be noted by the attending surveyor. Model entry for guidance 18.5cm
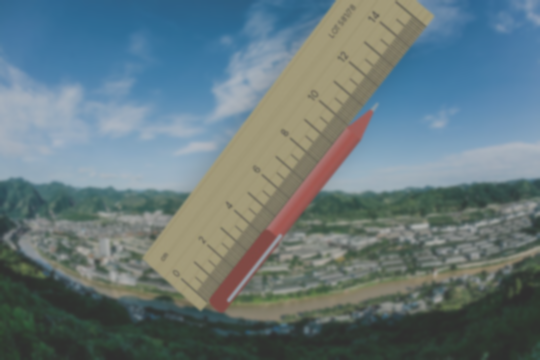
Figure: 11.5cm
